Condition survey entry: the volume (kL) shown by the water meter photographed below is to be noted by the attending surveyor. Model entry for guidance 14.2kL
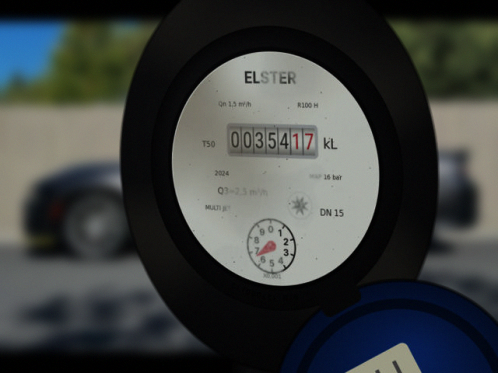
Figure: 354.176kL
